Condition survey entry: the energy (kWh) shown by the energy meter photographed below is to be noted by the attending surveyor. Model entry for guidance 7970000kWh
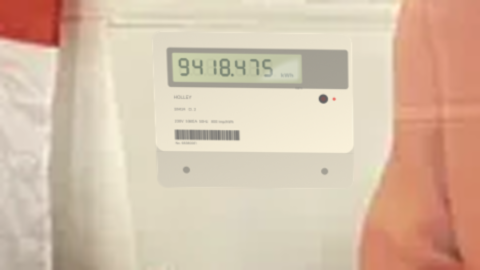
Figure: 9418.475kWh
